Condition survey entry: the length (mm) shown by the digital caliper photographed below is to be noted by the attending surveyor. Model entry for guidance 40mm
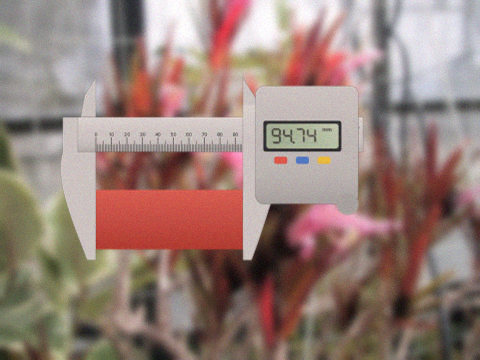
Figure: 94.74mm
